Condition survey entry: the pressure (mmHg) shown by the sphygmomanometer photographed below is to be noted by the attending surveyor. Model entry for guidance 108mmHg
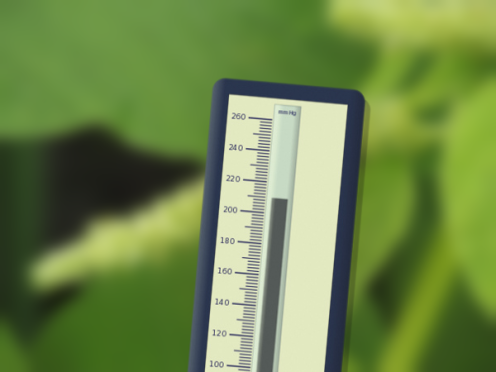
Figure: 210mmHg
